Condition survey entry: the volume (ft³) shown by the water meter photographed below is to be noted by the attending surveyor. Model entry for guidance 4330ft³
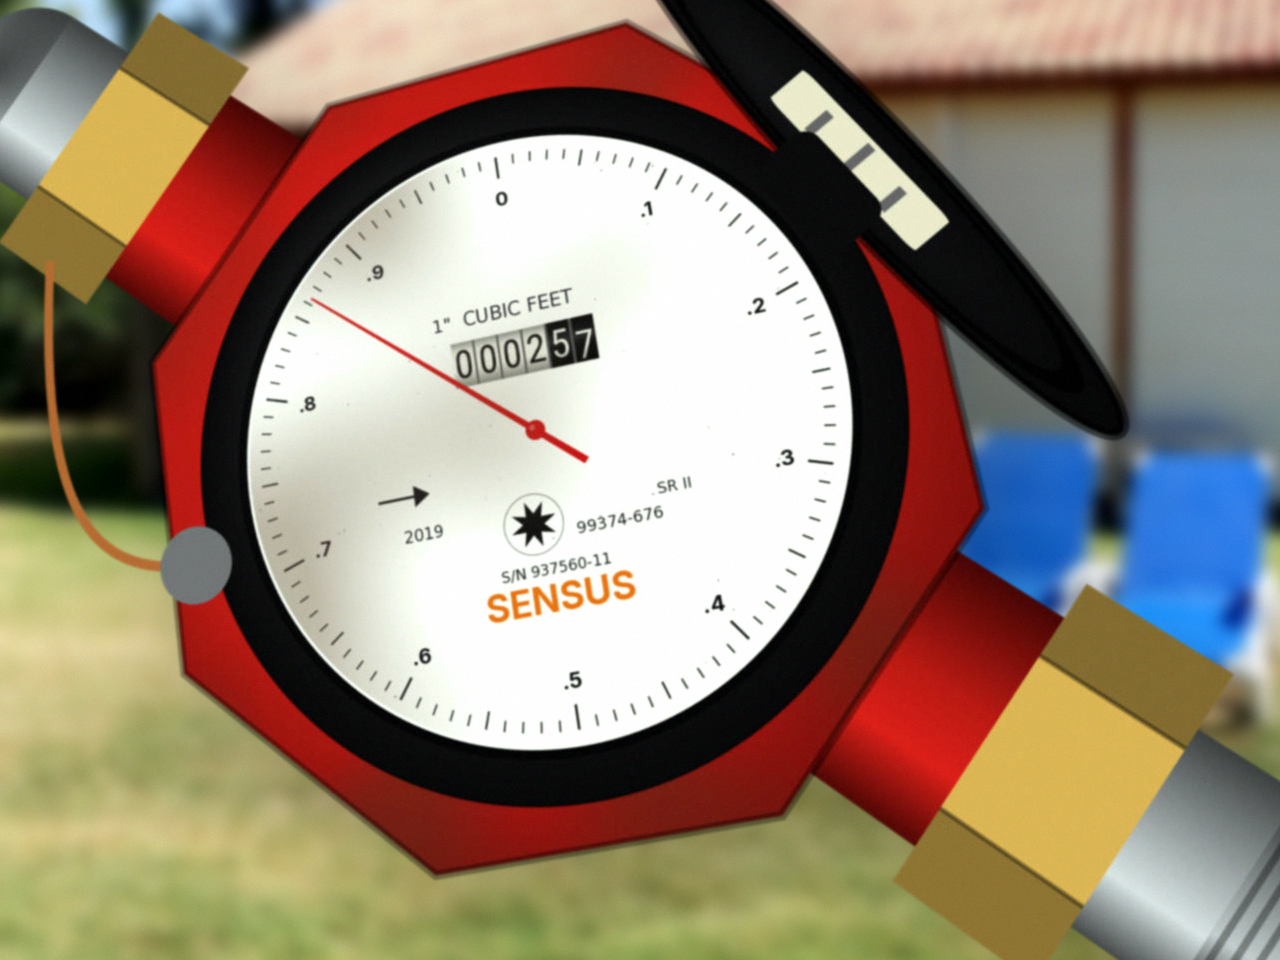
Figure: 256.86ft³
